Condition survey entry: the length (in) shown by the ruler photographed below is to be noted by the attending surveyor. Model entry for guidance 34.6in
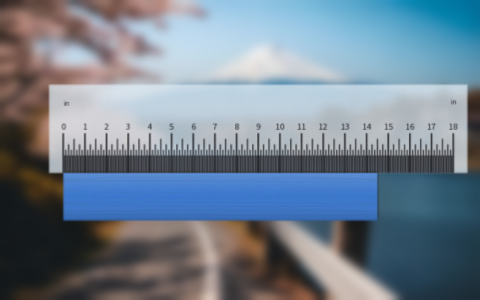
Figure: 14.5in
